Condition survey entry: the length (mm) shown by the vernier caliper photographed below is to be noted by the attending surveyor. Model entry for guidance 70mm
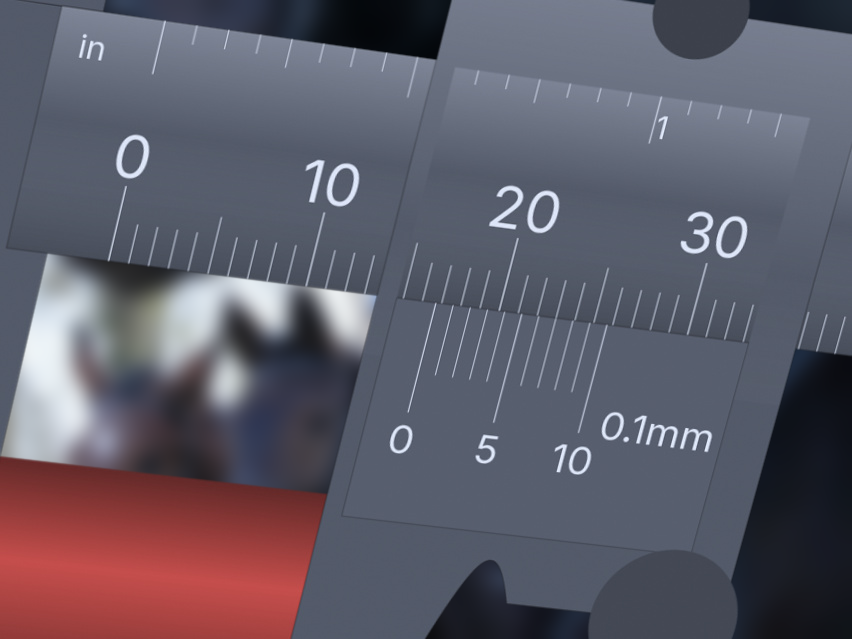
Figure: 16.7mm
